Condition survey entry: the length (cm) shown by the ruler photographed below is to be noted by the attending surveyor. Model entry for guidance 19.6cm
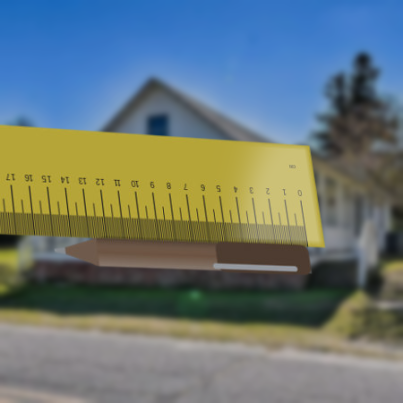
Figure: 15cm
